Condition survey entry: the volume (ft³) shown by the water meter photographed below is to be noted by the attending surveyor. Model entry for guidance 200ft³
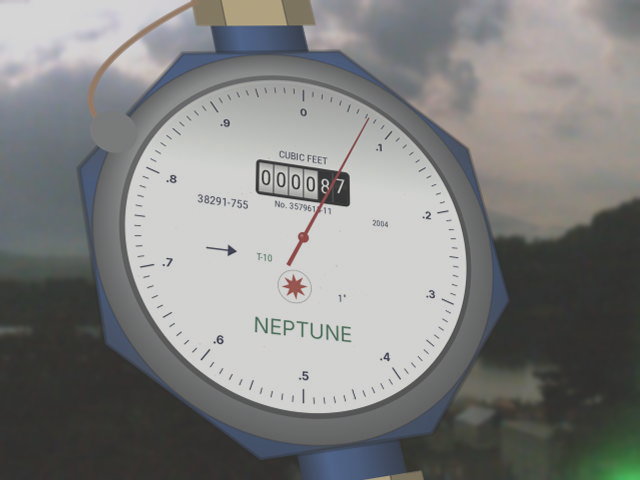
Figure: 87.07ft³
